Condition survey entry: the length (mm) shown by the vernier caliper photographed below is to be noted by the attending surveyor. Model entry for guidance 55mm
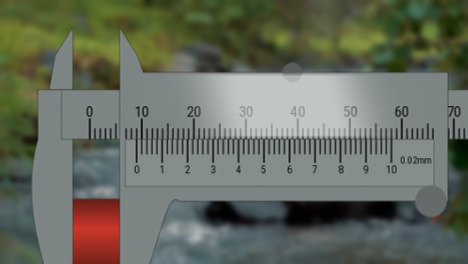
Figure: 9.0mm
